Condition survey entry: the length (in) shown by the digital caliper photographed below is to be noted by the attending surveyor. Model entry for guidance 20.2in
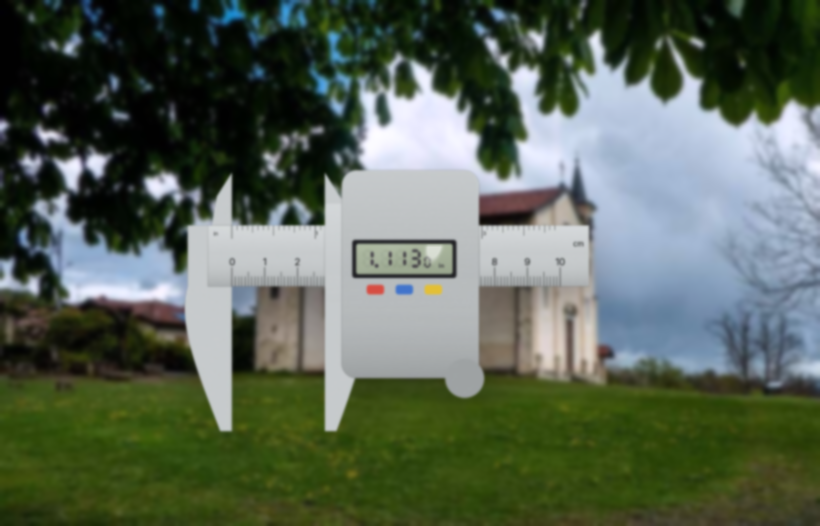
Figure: 1.1130in
